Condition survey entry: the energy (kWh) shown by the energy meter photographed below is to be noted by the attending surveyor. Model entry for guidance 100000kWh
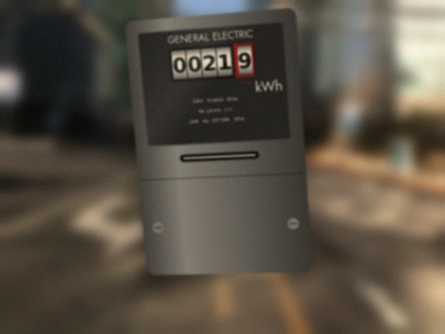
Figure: 21.9kWh
